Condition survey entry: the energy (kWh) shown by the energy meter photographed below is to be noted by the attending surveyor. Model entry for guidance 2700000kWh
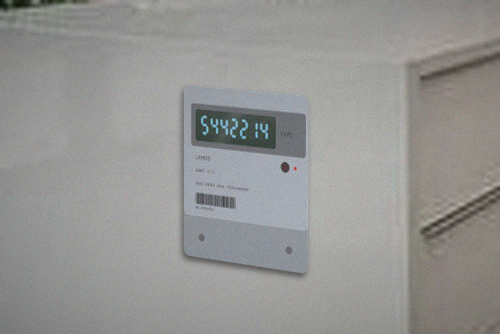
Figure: 5442214kWh
